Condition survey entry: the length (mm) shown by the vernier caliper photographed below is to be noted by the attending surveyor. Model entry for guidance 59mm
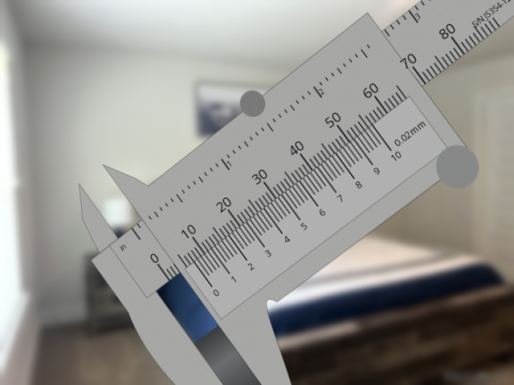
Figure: 7.0mm
